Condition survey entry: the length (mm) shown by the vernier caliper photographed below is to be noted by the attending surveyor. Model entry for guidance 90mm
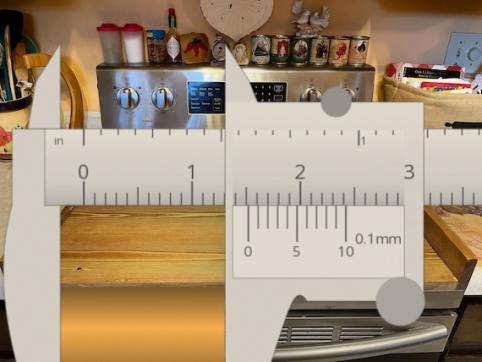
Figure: 15.2mm
